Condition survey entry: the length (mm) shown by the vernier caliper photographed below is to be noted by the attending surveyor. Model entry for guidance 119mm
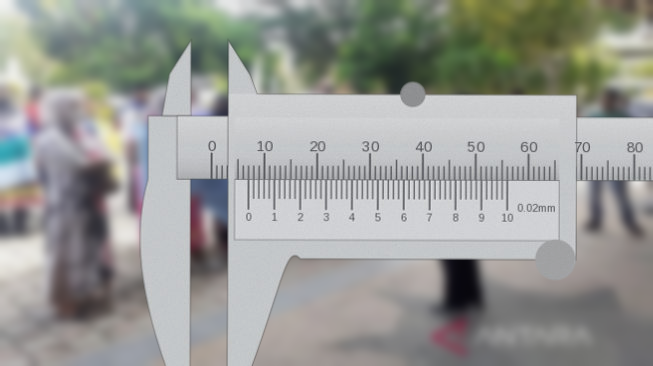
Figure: 7.0mm
